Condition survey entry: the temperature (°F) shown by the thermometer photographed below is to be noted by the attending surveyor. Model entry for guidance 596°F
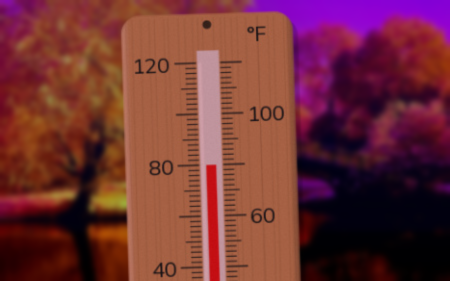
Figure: 80°F
